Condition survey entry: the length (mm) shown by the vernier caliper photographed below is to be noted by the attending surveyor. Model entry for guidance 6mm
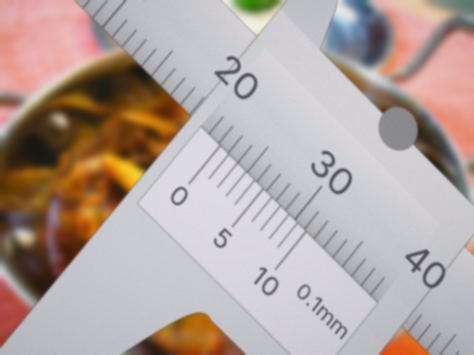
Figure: 22.2mm
